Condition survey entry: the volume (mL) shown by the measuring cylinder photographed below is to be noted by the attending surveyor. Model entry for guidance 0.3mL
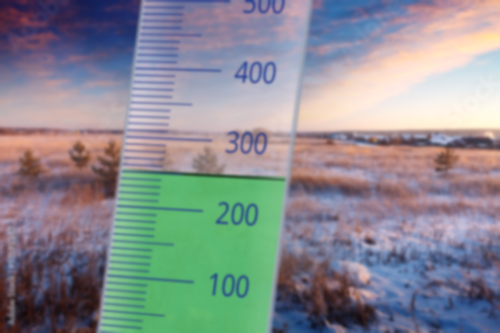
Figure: 250mL
